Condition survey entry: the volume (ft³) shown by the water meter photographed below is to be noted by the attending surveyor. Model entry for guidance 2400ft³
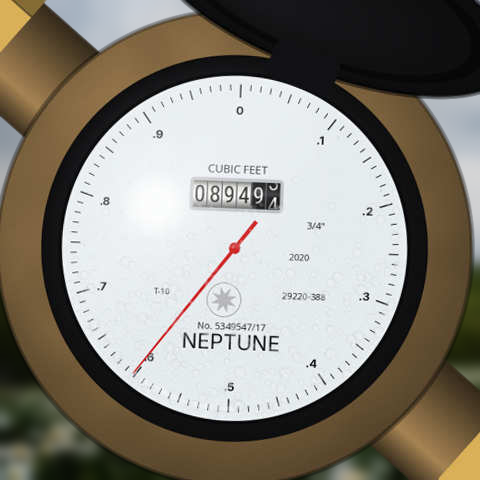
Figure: 89493.60ft³
